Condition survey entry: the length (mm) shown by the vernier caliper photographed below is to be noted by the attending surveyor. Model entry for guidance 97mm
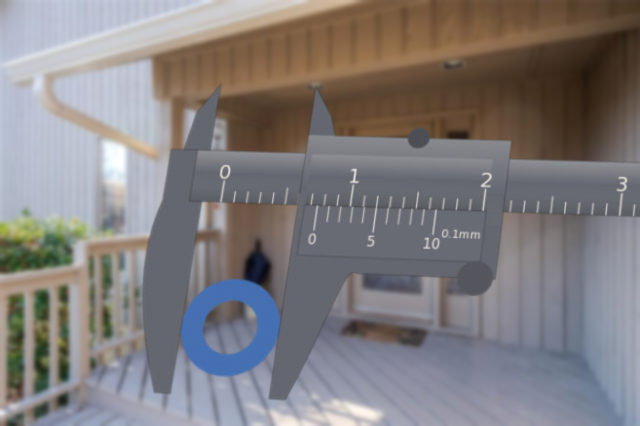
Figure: 7.5mm
